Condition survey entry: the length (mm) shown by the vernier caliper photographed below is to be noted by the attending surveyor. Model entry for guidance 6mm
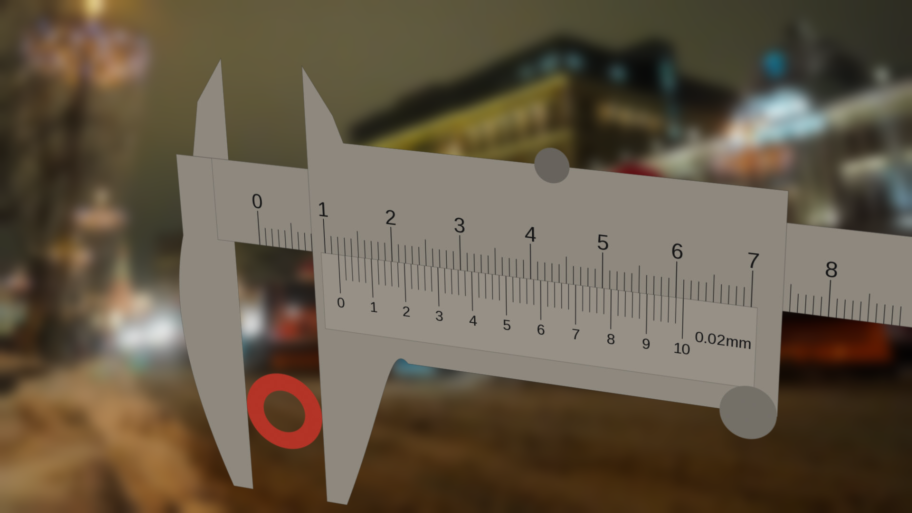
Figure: 12.0mm
